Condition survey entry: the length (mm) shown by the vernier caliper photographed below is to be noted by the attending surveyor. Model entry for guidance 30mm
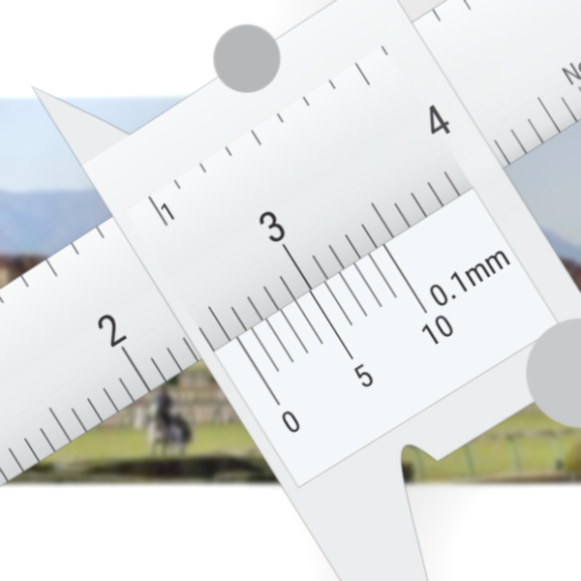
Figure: 25.4mm
